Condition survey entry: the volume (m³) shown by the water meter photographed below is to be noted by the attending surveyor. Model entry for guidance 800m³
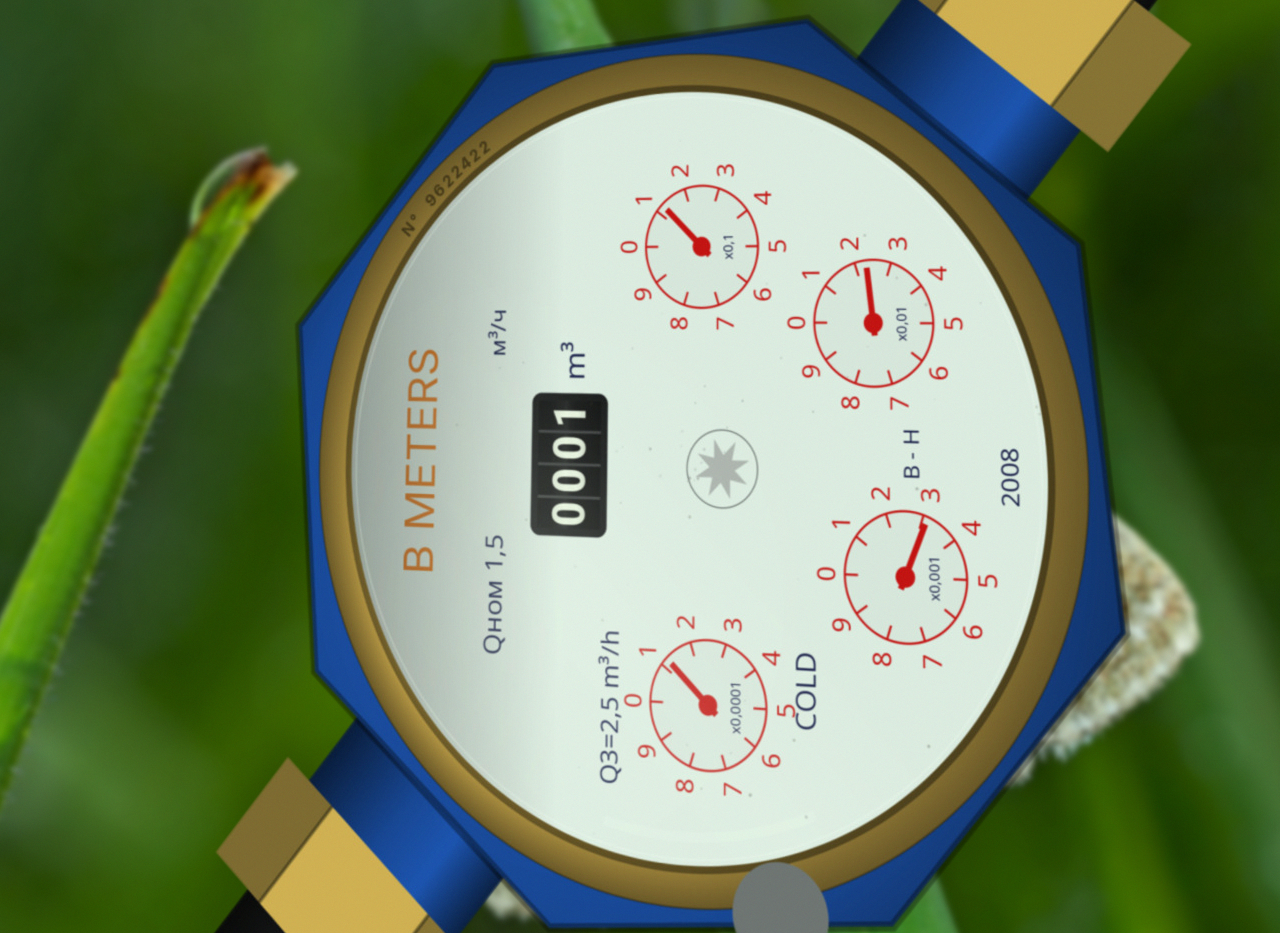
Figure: 1.1231m³
